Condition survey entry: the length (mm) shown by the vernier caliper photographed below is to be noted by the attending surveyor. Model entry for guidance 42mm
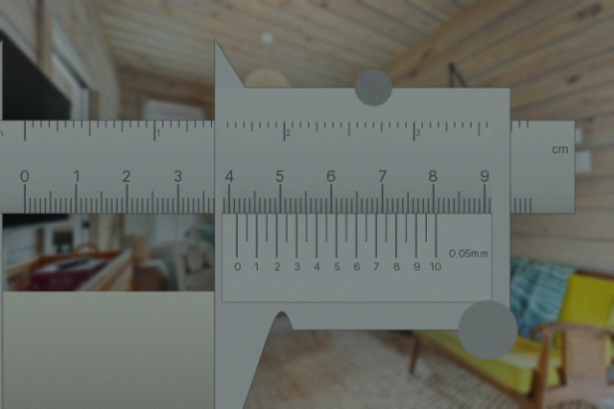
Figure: 41.5mm
